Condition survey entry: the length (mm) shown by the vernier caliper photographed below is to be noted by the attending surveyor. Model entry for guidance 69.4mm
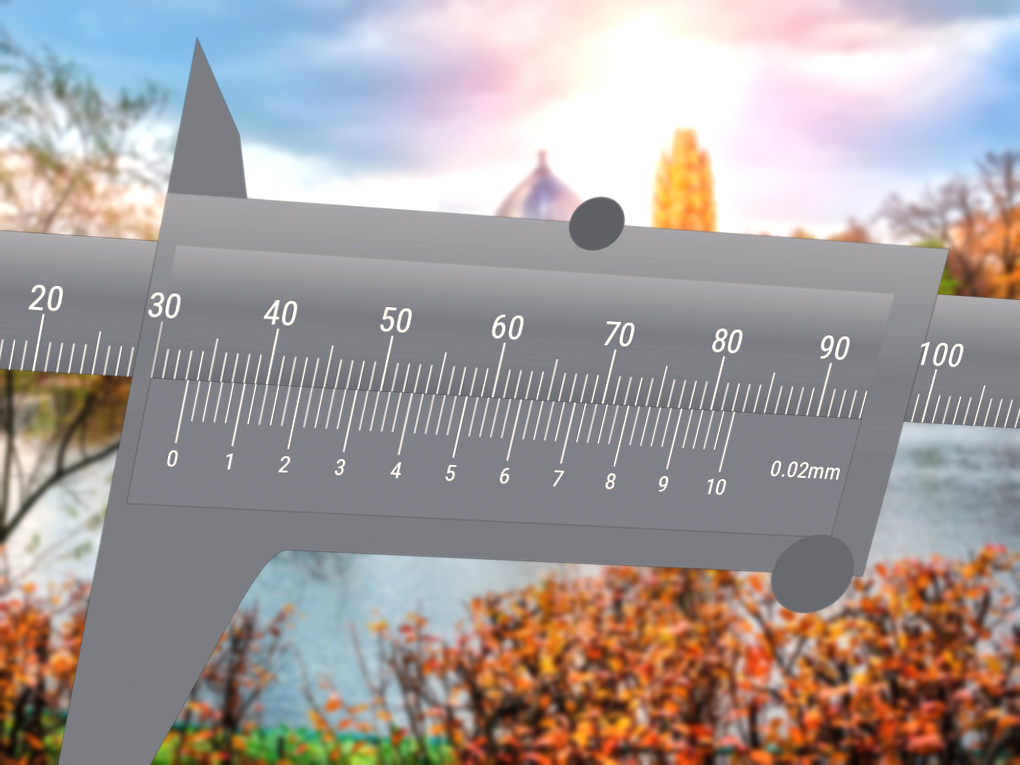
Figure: 33.2mm
